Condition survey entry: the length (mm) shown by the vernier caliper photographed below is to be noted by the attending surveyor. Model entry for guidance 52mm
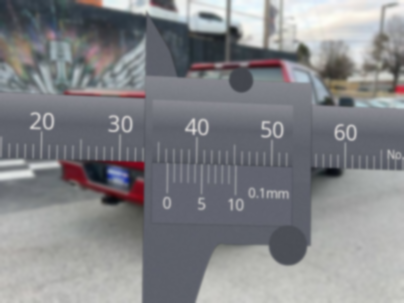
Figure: 36.2mm
